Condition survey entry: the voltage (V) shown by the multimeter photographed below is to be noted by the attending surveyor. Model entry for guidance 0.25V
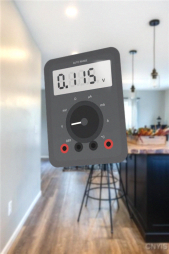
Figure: 0.115V
